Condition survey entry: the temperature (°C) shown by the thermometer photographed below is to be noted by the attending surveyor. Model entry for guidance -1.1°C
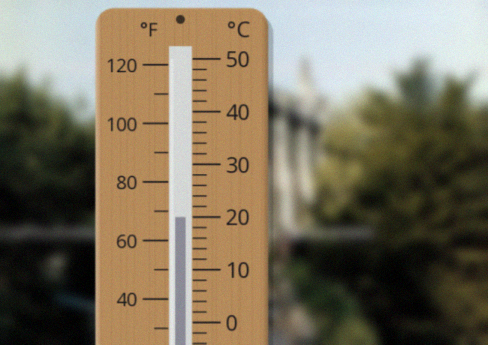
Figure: 20°C
